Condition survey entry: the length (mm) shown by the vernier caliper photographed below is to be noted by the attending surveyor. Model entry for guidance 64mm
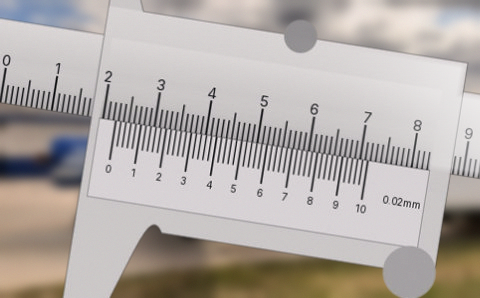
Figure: 22.5mm
